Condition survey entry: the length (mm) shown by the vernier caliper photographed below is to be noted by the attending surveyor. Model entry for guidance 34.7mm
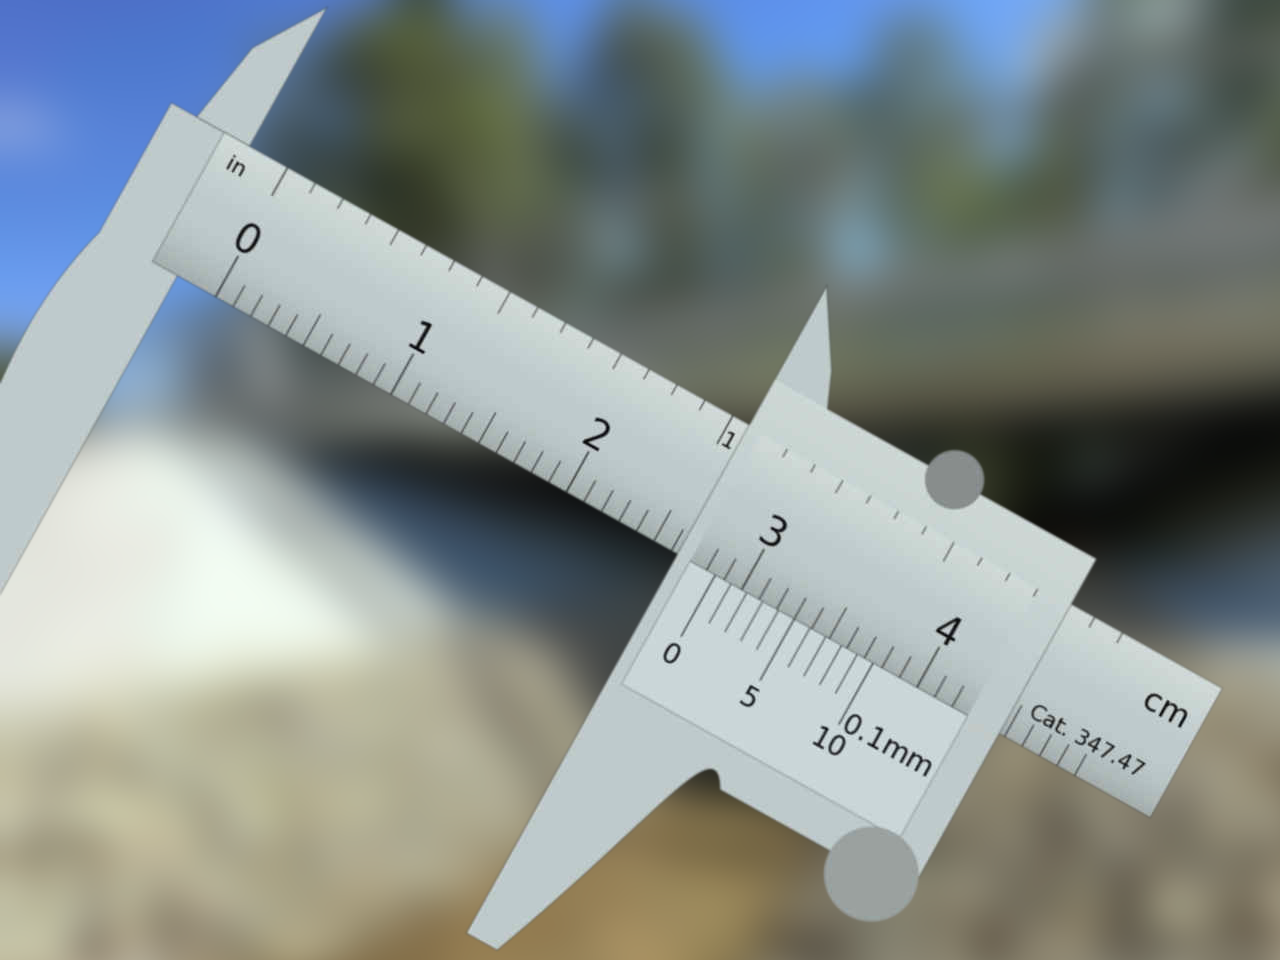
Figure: 28.5mm
